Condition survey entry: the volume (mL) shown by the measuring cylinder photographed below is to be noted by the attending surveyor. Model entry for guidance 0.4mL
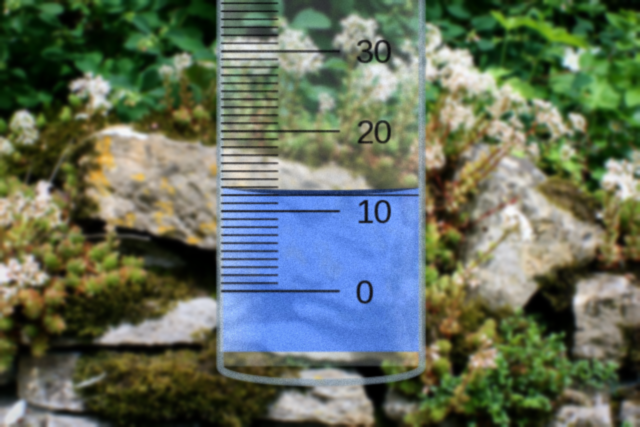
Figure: 12mL
